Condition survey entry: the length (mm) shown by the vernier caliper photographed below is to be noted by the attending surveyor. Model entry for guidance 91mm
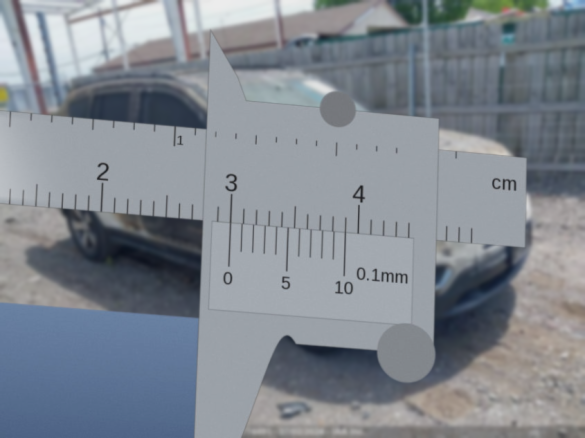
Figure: 30.0mm
